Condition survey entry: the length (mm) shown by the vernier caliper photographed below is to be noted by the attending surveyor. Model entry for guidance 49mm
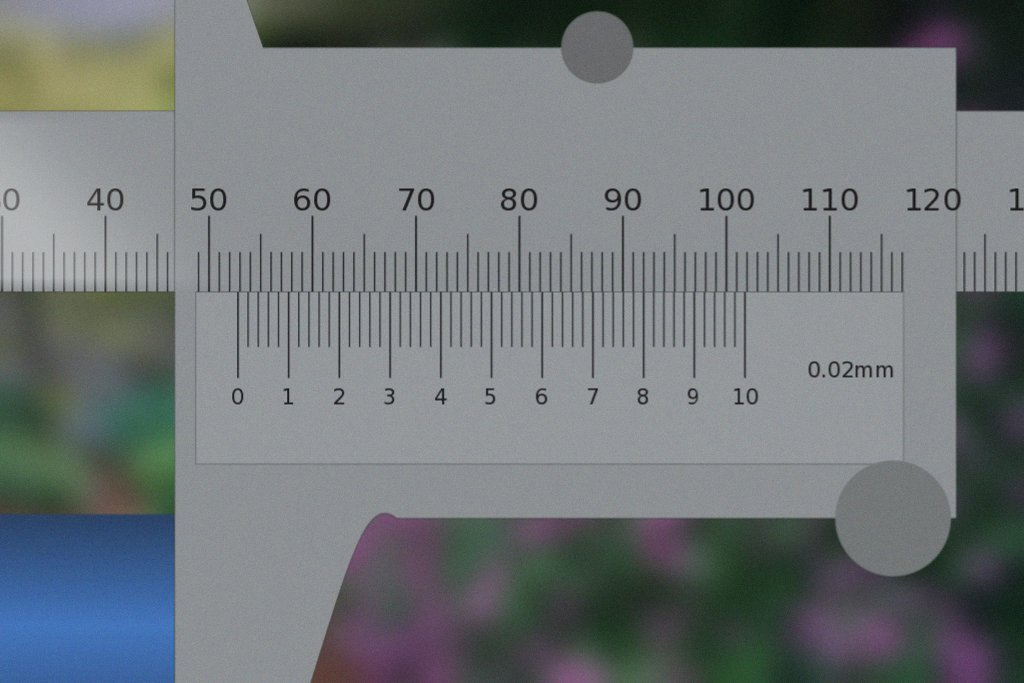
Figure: 52.8mm
